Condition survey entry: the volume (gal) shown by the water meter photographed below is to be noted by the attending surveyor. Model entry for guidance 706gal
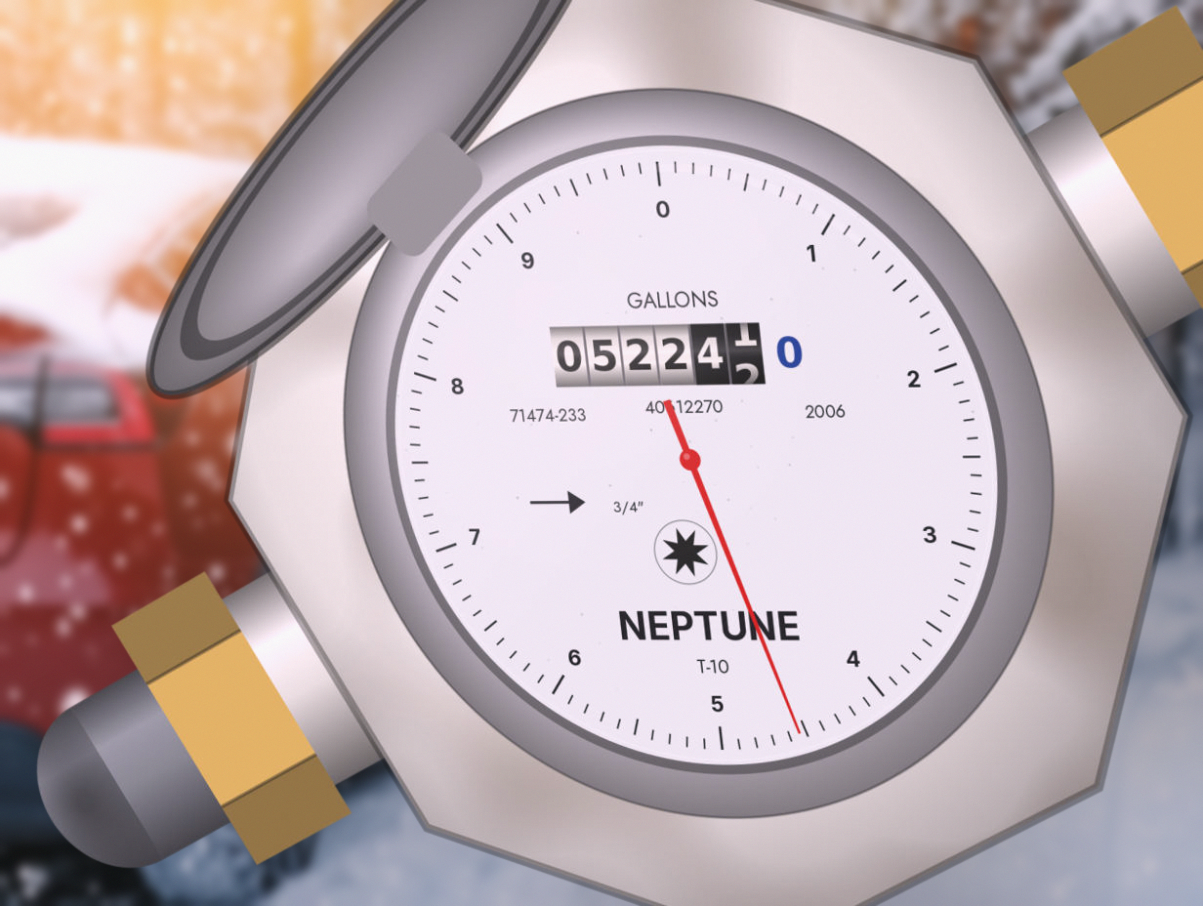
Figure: 522414.5gal
